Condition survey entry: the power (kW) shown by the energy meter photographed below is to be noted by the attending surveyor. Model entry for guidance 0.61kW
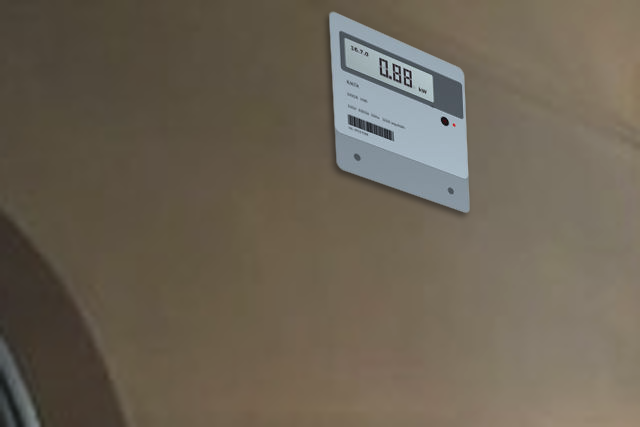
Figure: 0.88kW
